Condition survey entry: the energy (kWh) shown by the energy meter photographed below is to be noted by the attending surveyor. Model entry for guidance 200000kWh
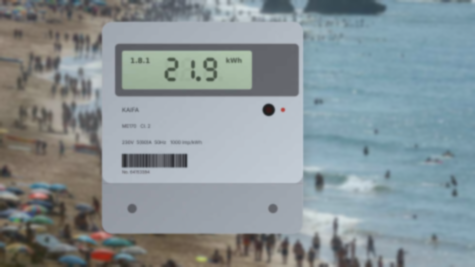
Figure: 21.9kWh
